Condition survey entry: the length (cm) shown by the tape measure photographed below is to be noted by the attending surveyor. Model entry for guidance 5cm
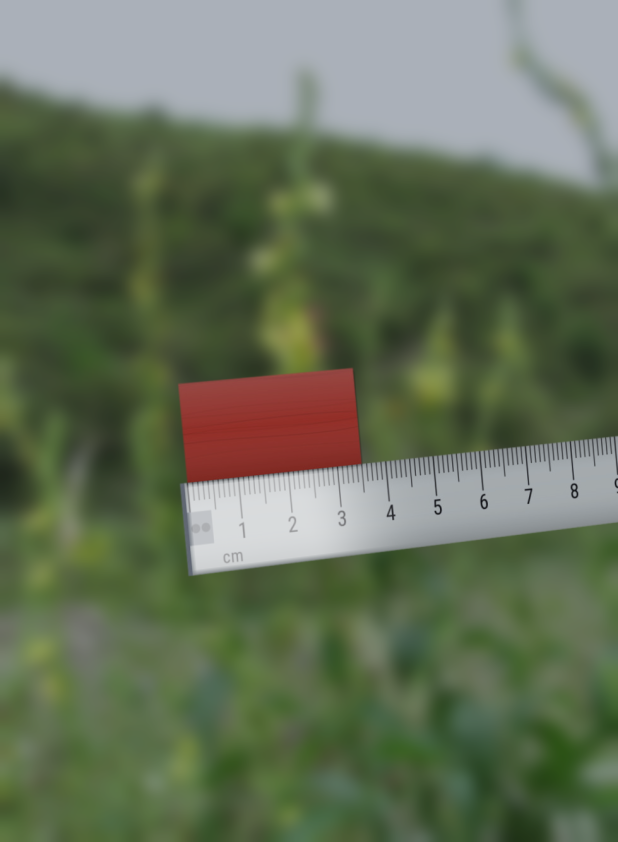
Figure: 3.5cm
